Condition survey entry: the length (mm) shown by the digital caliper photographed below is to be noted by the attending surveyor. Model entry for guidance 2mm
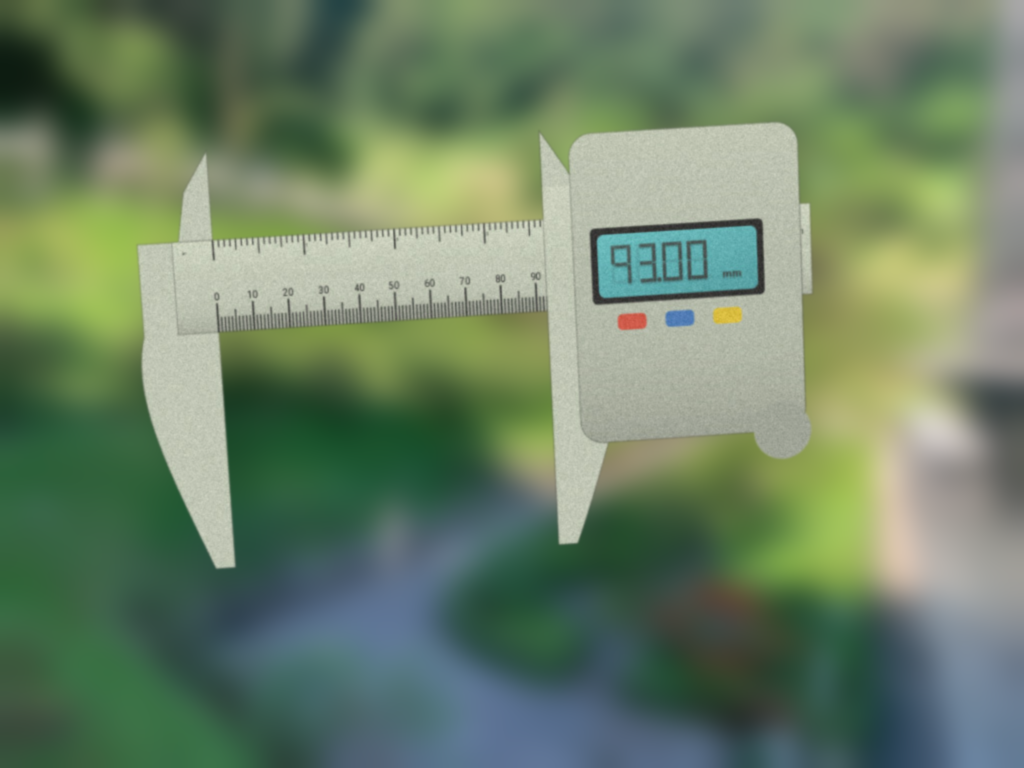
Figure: 93.00mm
